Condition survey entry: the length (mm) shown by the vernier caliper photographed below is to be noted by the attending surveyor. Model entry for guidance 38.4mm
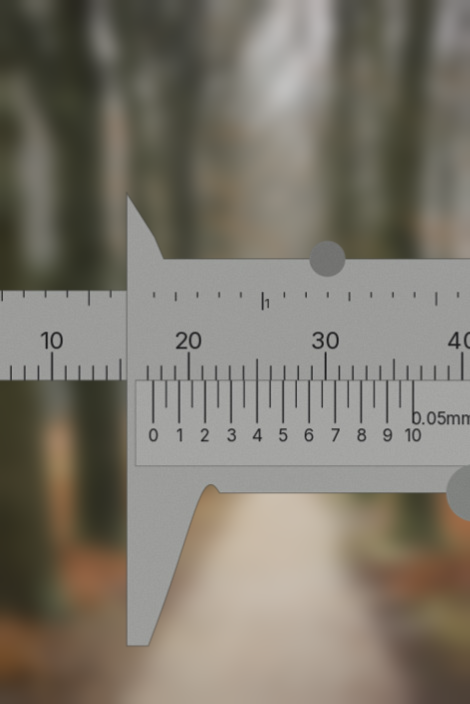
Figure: 17.4mm
